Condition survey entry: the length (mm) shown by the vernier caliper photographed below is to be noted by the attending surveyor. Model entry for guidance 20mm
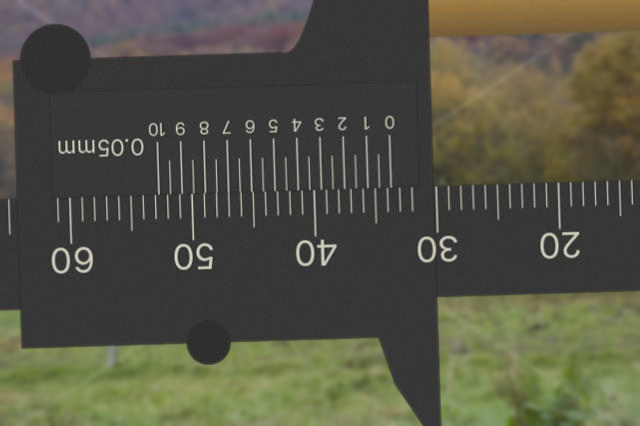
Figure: 33.7mm
